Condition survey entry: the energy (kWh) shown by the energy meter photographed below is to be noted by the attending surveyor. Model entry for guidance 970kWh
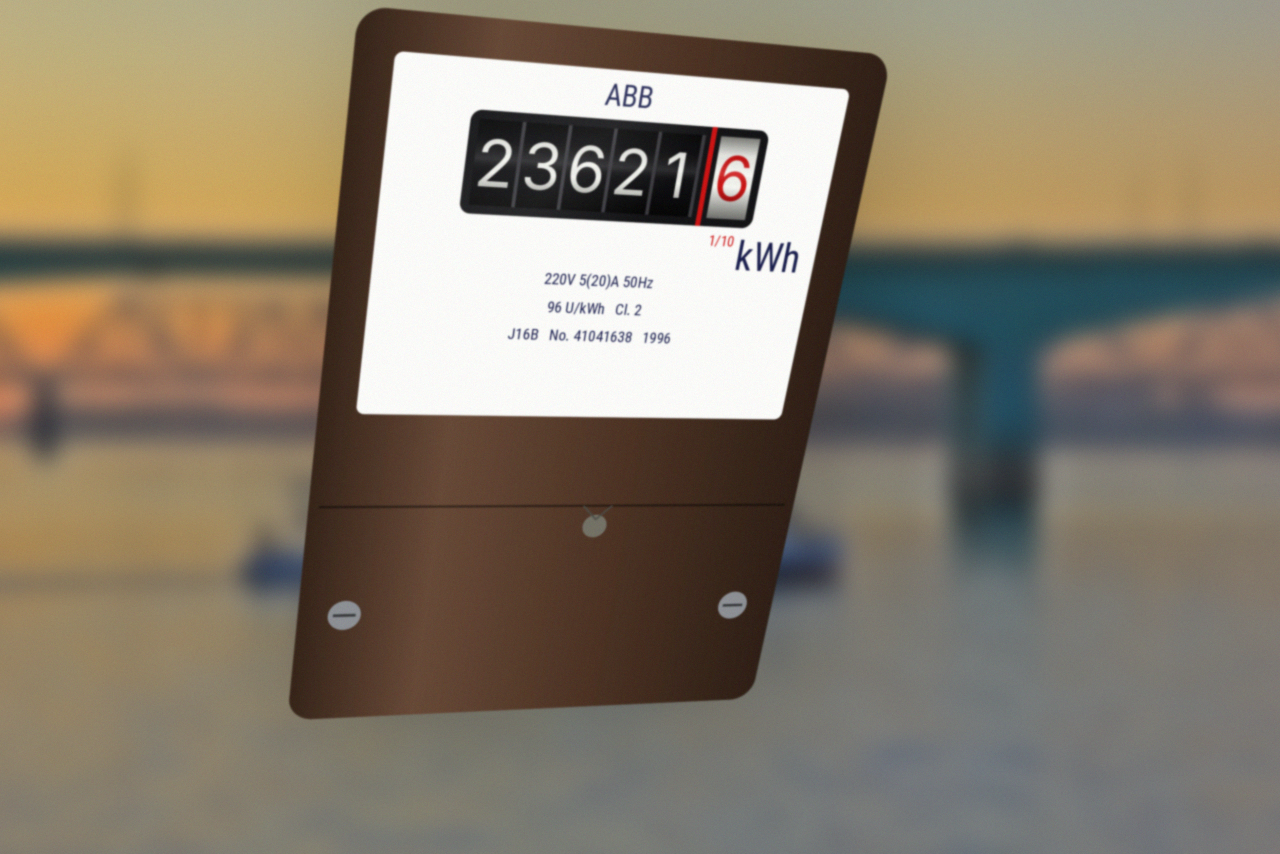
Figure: 23621.6kWh
